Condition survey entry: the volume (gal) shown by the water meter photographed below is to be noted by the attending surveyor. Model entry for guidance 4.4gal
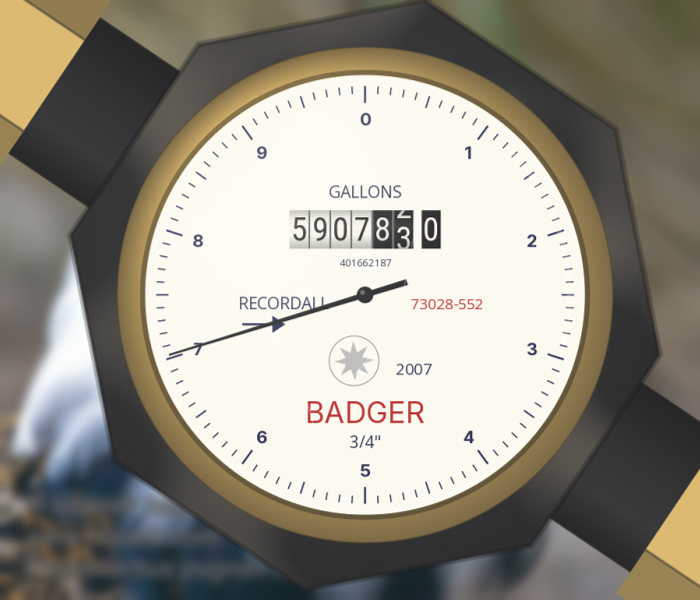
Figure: 5907827.0gal
